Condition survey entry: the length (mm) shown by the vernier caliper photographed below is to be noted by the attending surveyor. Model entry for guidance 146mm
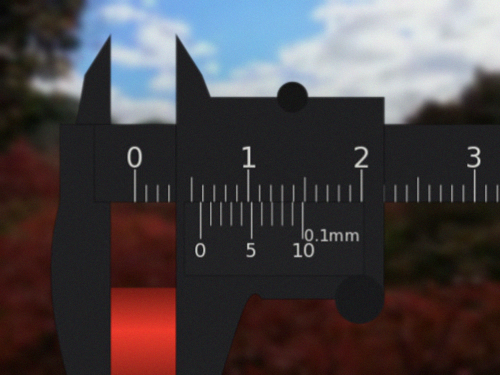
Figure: 5.8mm
